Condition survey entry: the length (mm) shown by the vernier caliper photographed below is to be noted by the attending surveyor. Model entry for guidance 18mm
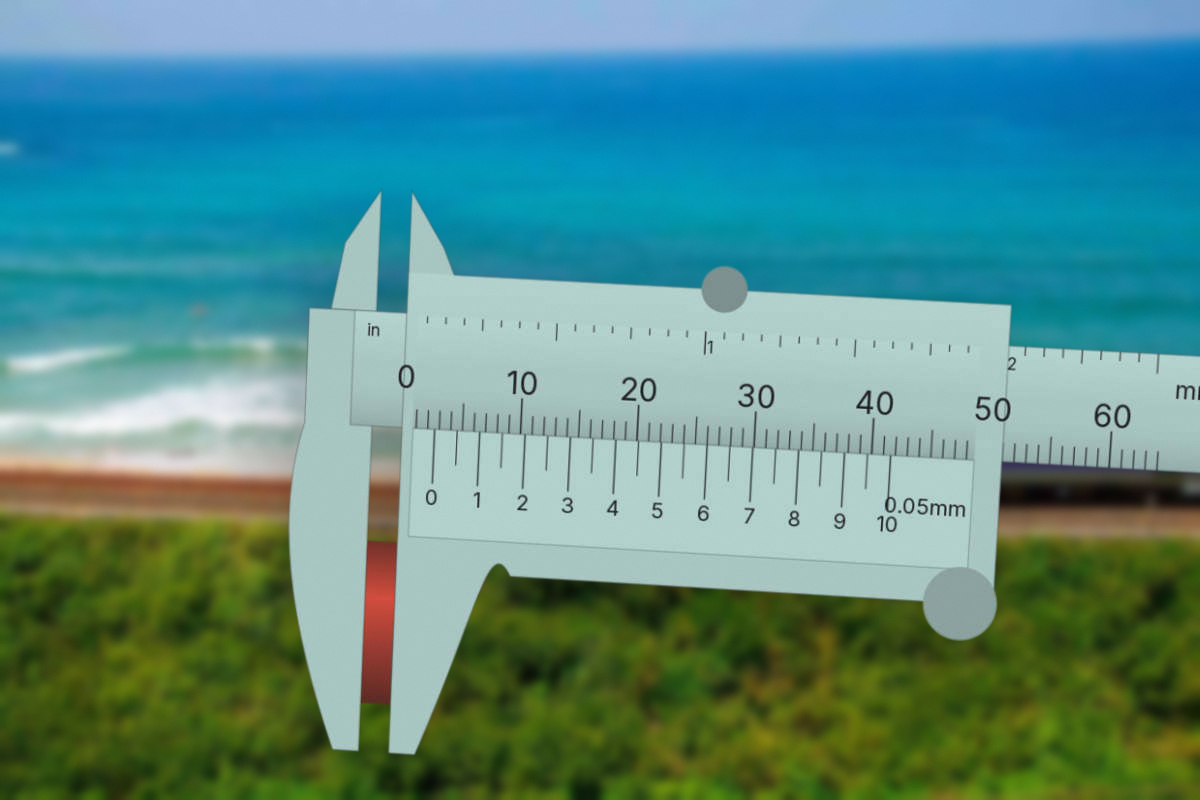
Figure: 2.6mm
